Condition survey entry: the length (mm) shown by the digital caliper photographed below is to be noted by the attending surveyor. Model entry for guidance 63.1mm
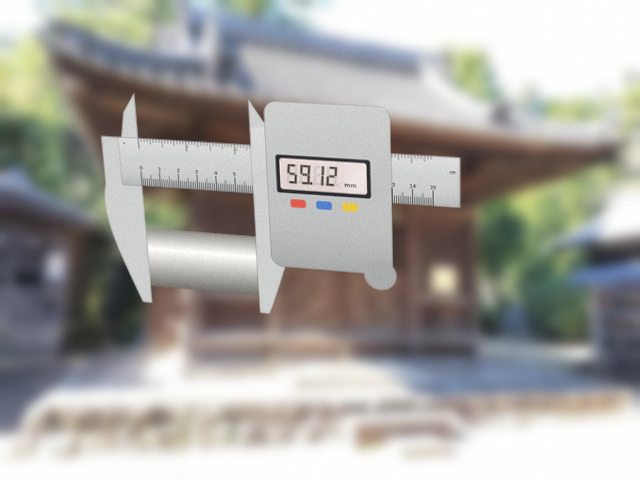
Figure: 59.12mm
